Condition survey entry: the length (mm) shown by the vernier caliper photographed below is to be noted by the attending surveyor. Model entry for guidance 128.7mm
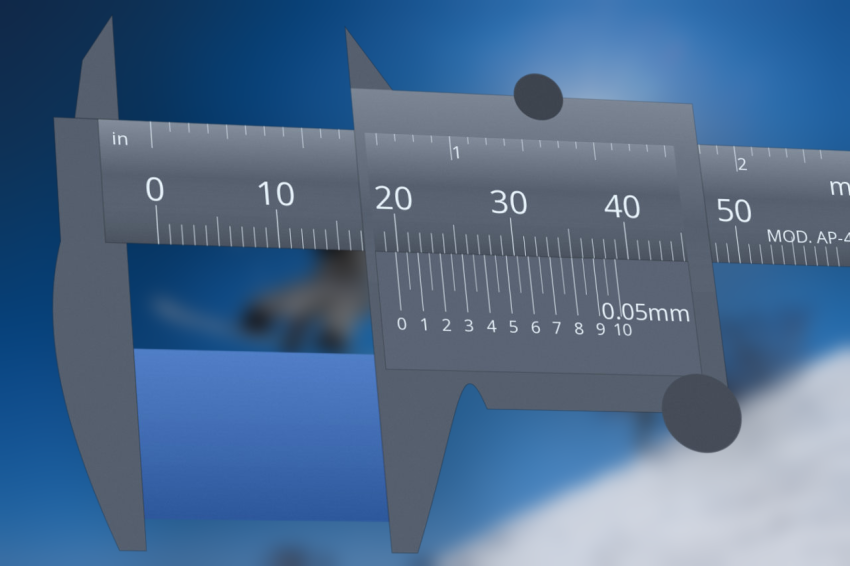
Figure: 19.8mm
